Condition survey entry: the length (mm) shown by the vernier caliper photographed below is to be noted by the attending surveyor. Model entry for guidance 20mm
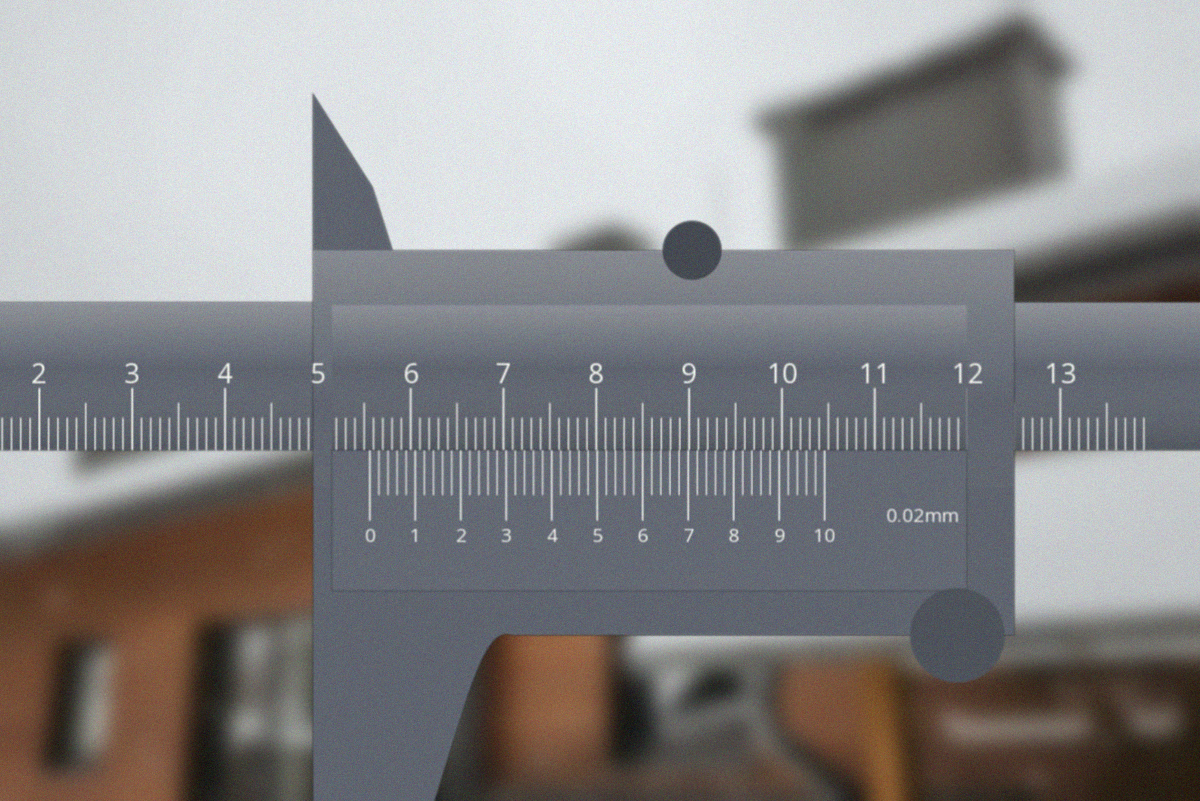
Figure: 55.6mm
